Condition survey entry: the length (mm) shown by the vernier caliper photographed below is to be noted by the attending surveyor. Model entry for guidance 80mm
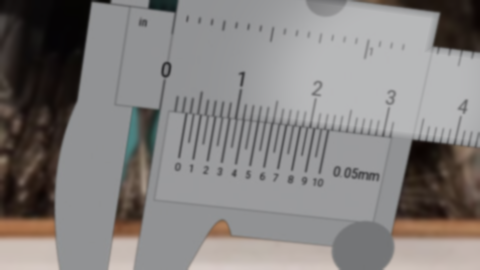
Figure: 3.5mm
